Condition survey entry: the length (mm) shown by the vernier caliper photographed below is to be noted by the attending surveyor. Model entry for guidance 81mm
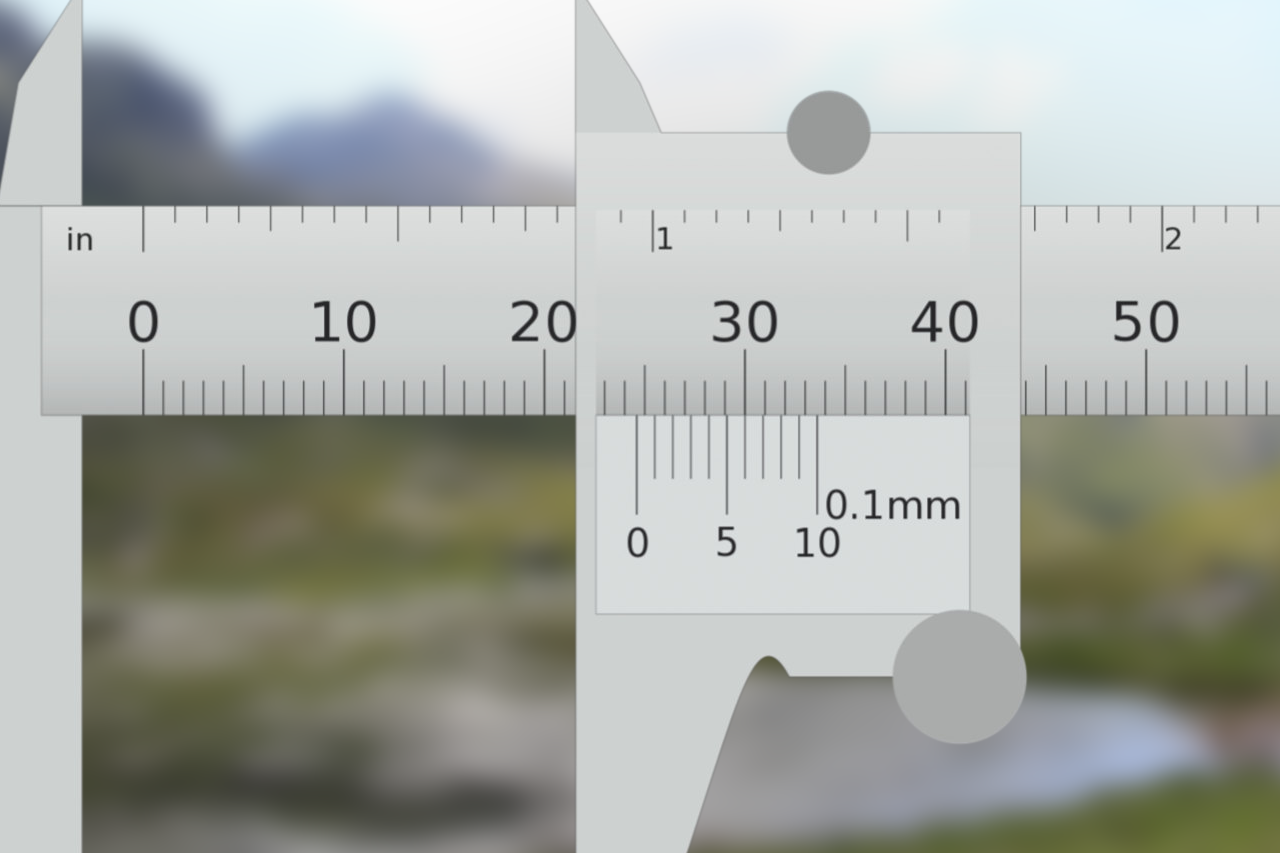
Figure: 24.6mm
